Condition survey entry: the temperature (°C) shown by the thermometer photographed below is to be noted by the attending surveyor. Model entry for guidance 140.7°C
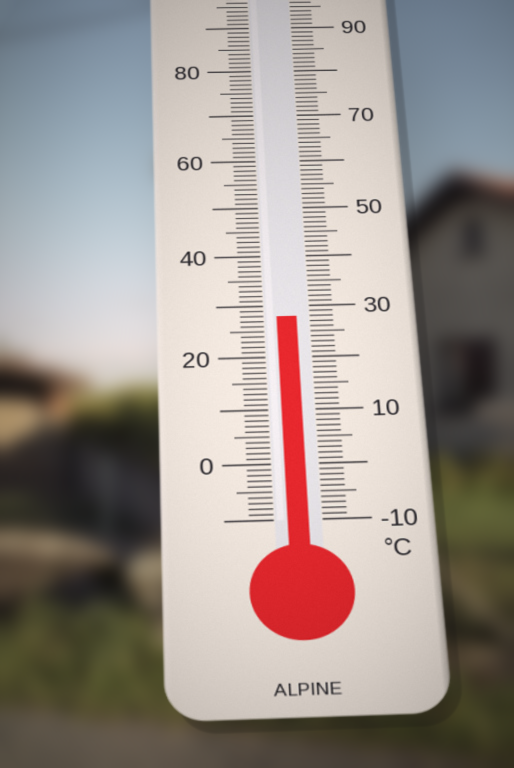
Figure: 28°C
